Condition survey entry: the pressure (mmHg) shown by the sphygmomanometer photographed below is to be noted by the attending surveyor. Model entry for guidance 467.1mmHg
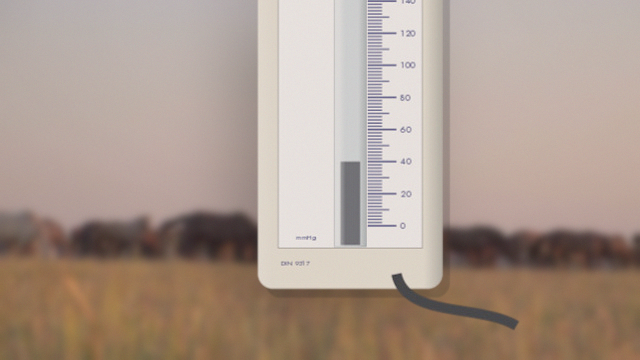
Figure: 40mmHg
